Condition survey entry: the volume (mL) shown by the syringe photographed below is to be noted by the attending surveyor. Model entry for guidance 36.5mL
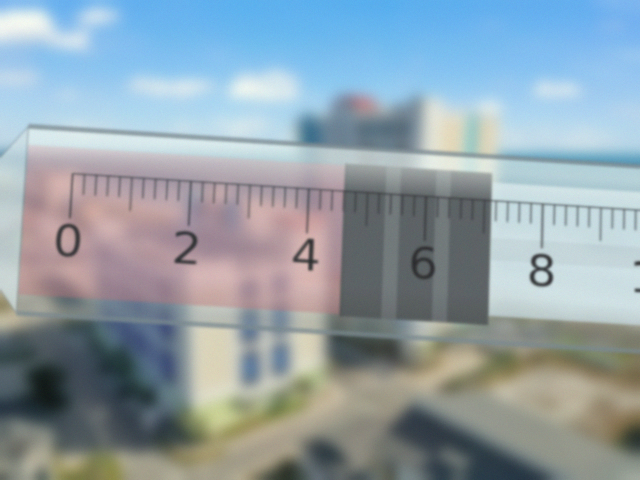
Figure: 4.6mL
